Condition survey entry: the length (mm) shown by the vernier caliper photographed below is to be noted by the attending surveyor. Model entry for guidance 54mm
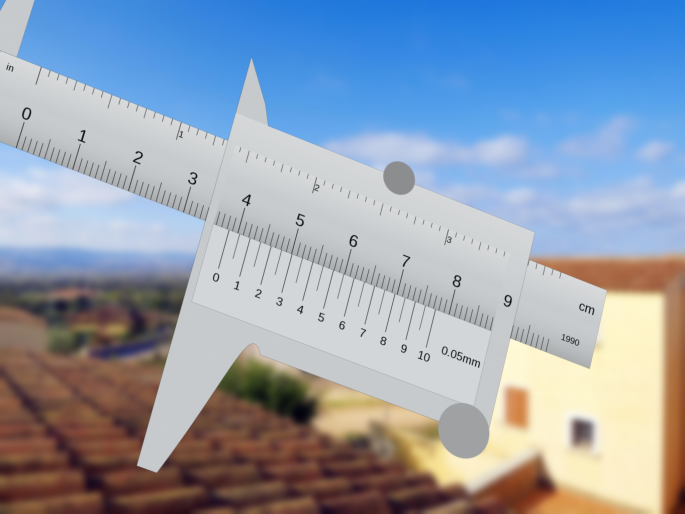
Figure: 38.4mm
